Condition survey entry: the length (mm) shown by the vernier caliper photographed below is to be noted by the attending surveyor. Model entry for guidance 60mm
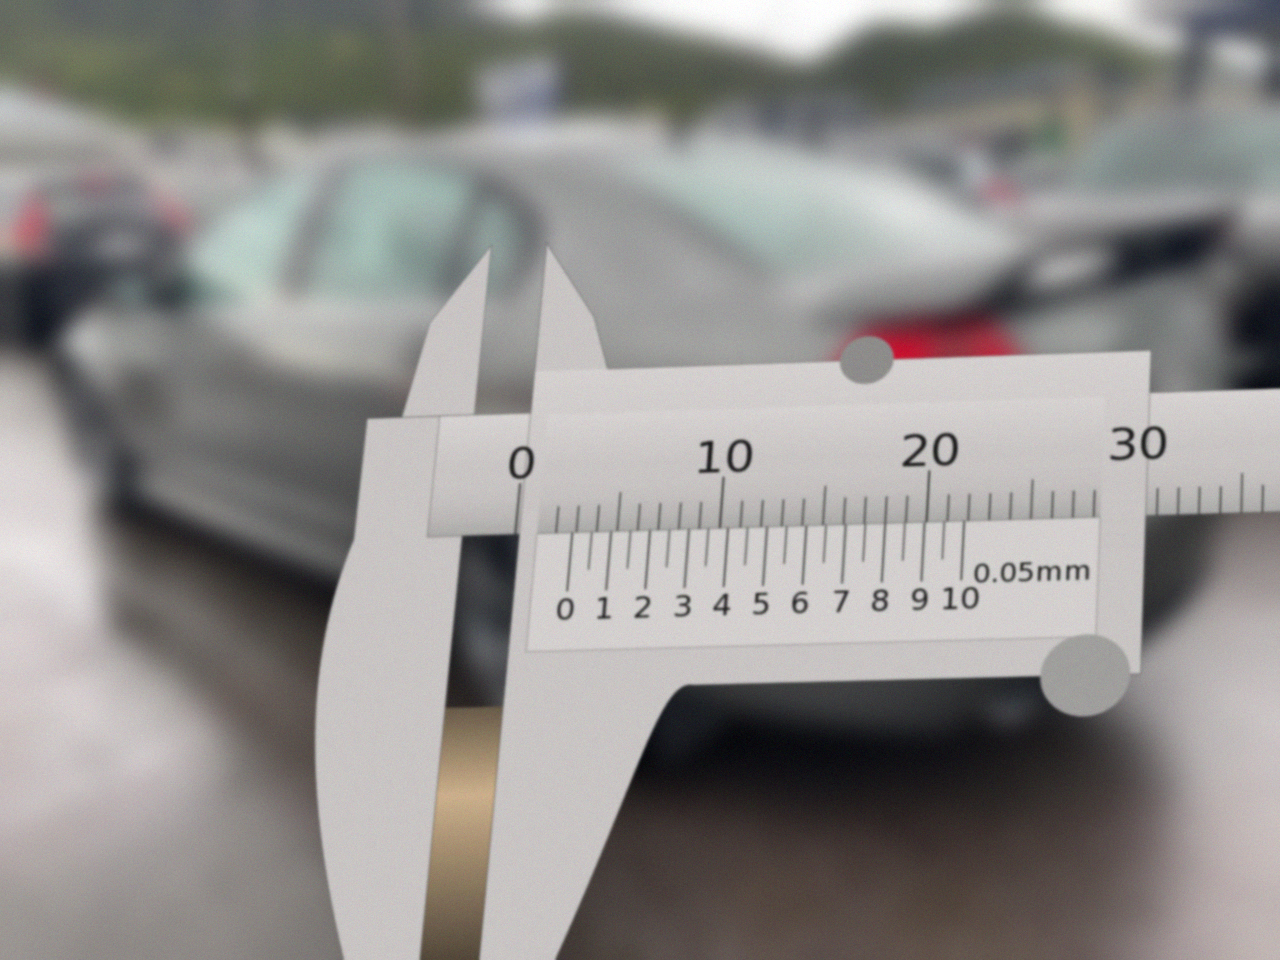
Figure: 2.8mm
